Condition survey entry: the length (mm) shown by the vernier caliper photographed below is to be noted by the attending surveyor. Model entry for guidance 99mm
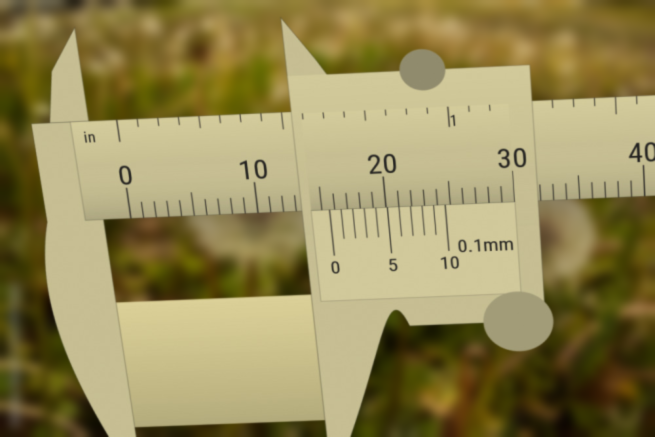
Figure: 15.6mm
